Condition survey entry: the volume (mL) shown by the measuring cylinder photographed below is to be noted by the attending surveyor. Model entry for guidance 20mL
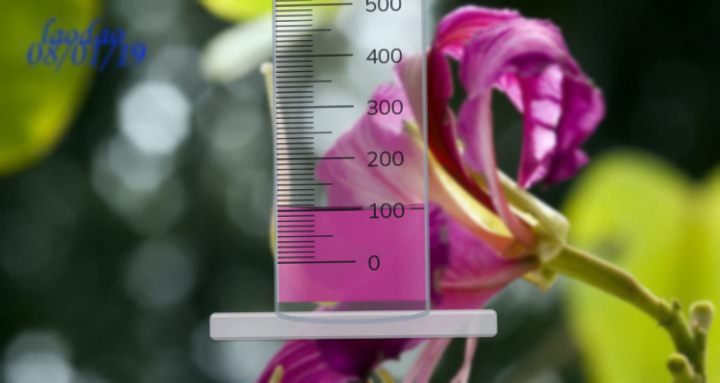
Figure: 100mL
